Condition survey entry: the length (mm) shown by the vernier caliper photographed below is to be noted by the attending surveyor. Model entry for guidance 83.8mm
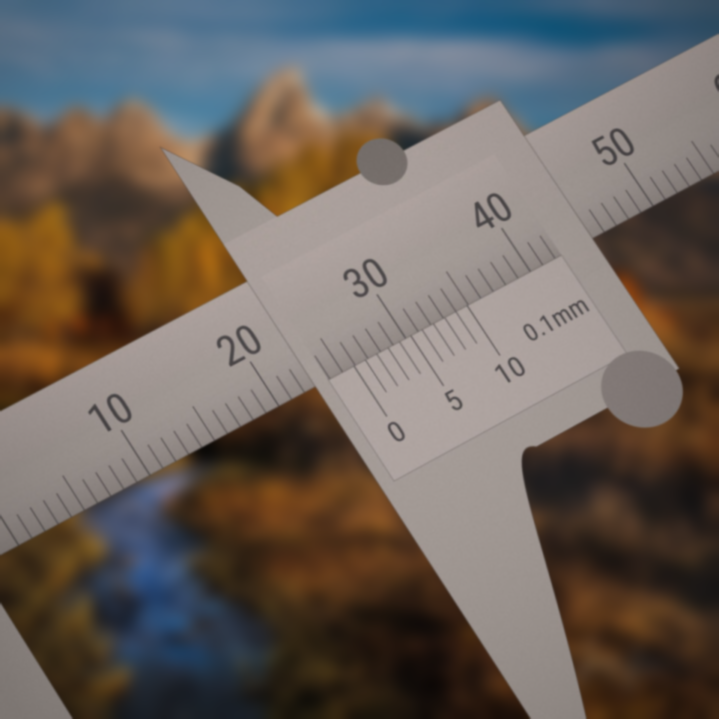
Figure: 25.9mm
